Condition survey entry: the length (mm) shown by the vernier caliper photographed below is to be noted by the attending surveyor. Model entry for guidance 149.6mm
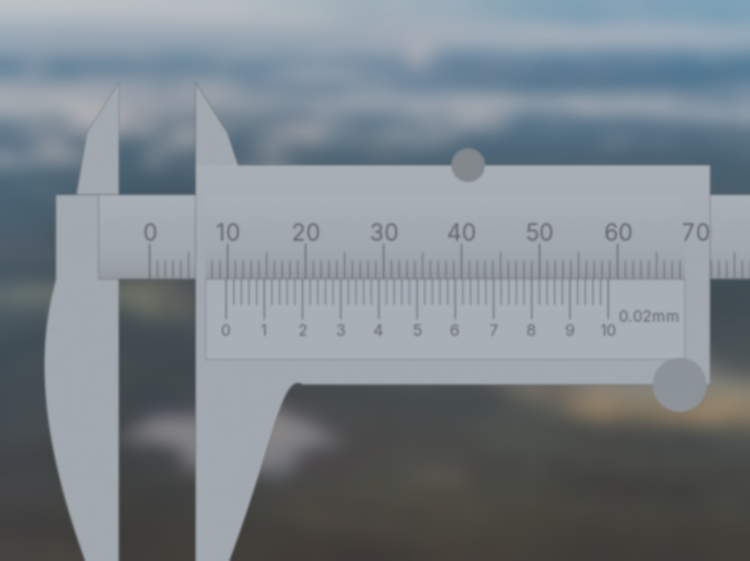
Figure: 9.8mm
